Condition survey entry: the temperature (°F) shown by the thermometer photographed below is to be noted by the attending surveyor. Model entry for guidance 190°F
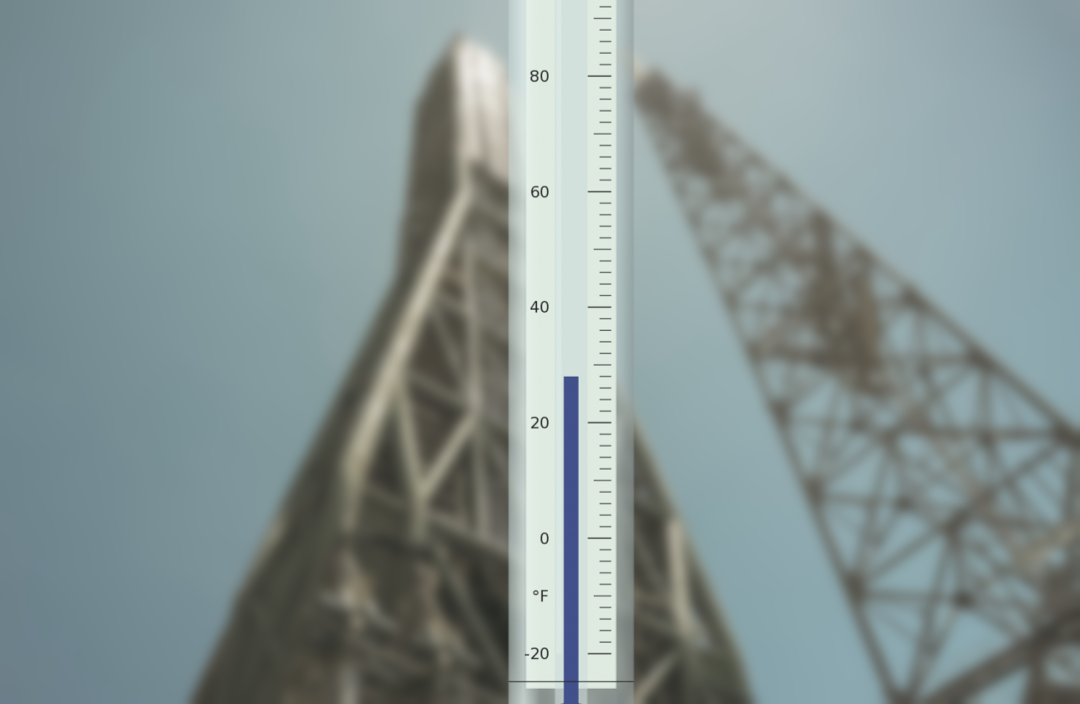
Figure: 28°F
